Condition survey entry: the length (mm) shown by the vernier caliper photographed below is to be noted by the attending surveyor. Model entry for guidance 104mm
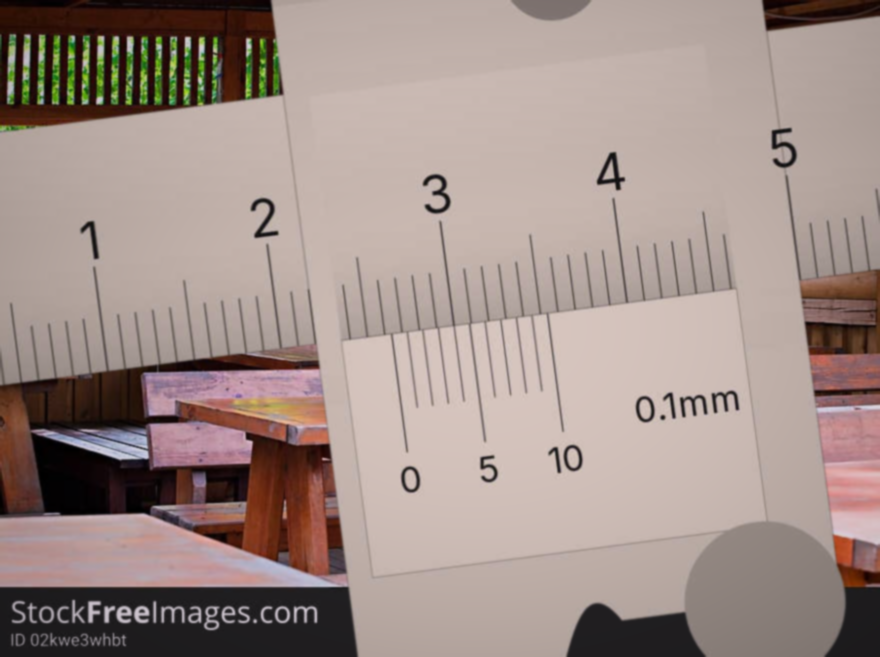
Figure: 26.4mm
